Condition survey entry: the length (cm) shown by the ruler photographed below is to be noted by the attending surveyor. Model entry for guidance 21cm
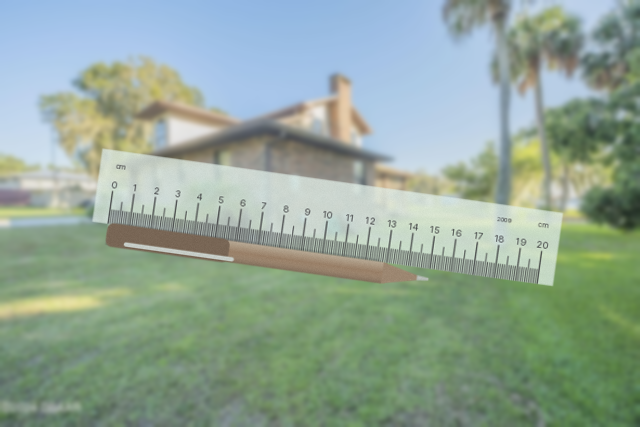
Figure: 15cm
